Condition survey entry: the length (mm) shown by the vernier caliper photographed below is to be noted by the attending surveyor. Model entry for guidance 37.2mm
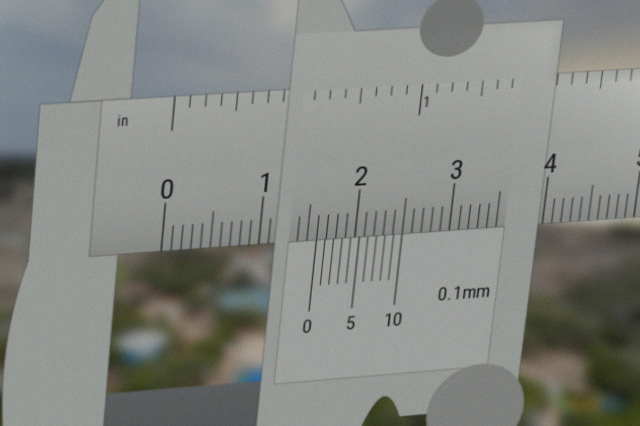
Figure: 16.0mm
